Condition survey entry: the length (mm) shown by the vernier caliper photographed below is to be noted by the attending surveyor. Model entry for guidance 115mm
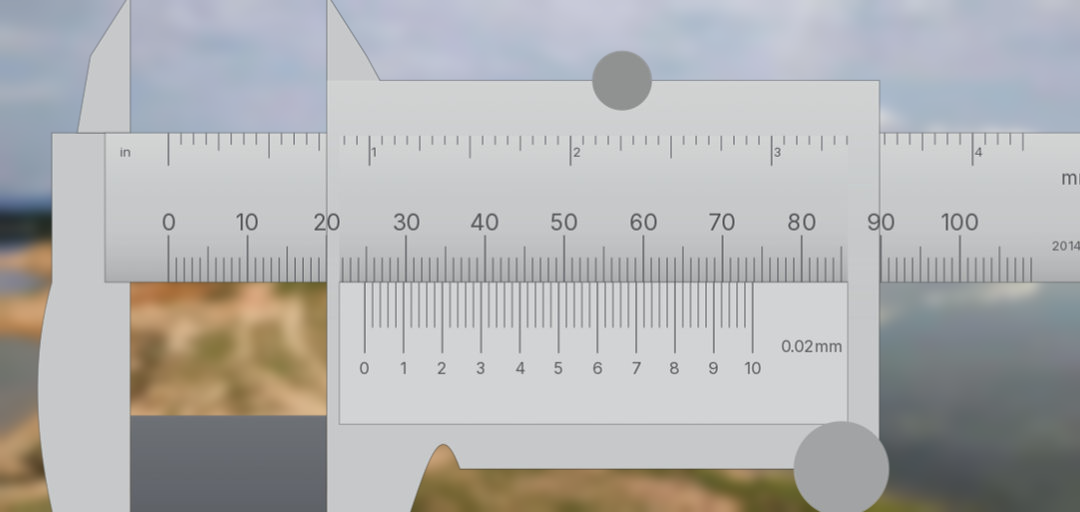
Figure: 24.8mm
